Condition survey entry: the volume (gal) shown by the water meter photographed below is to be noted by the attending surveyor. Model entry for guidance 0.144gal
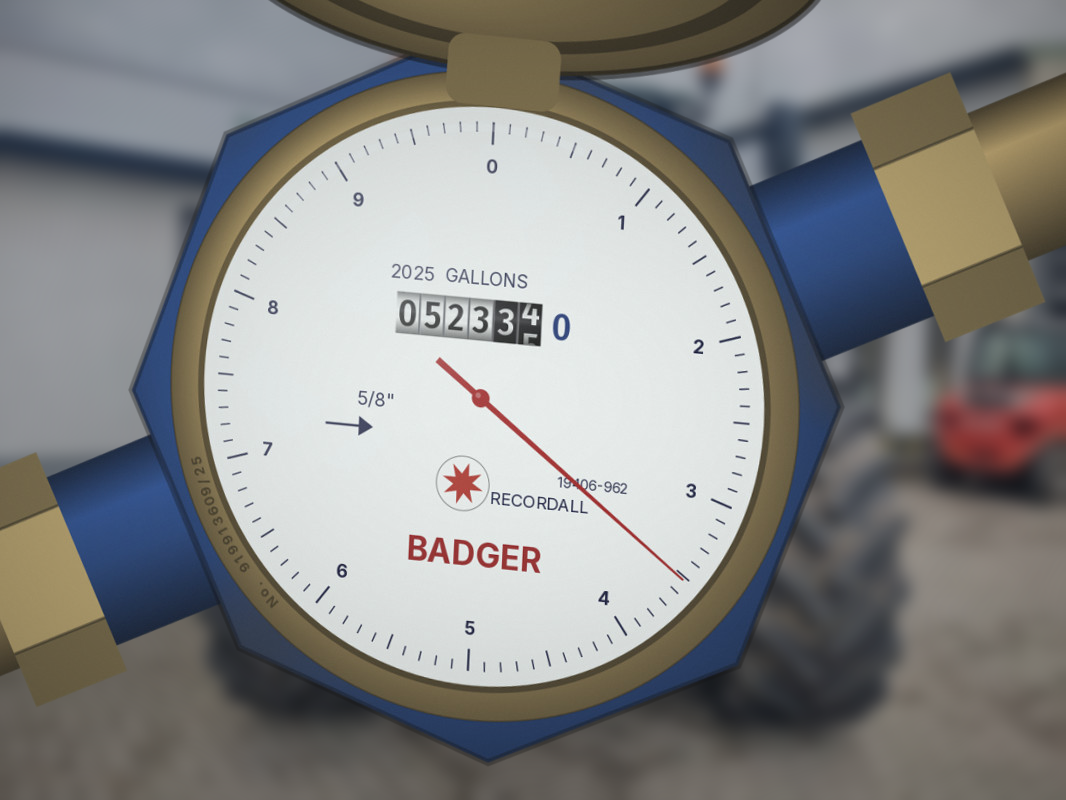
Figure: 523343.5gal
